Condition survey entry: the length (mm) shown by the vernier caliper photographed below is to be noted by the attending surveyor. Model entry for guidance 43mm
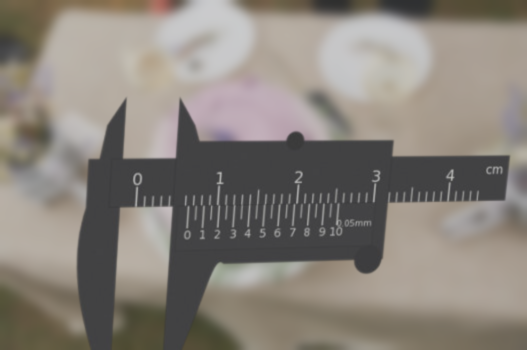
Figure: 6.4mm
